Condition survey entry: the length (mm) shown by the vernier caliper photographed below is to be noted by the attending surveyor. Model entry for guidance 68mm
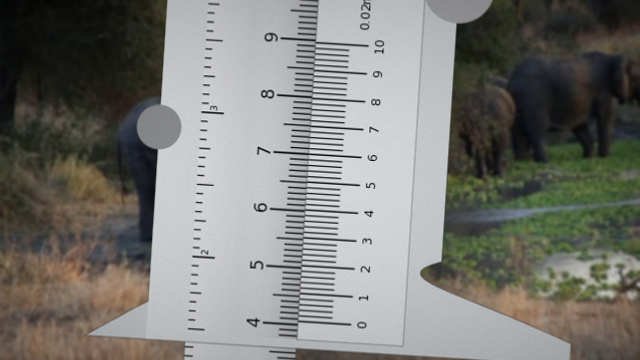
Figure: 40.6mm
